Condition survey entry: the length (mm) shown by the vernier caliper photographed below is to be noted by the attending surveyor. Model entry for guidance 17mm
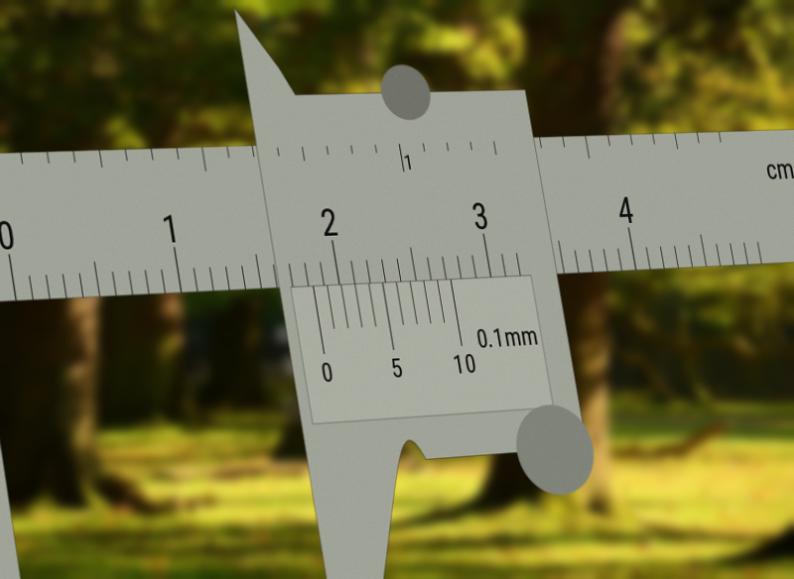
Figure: 18.3mm
